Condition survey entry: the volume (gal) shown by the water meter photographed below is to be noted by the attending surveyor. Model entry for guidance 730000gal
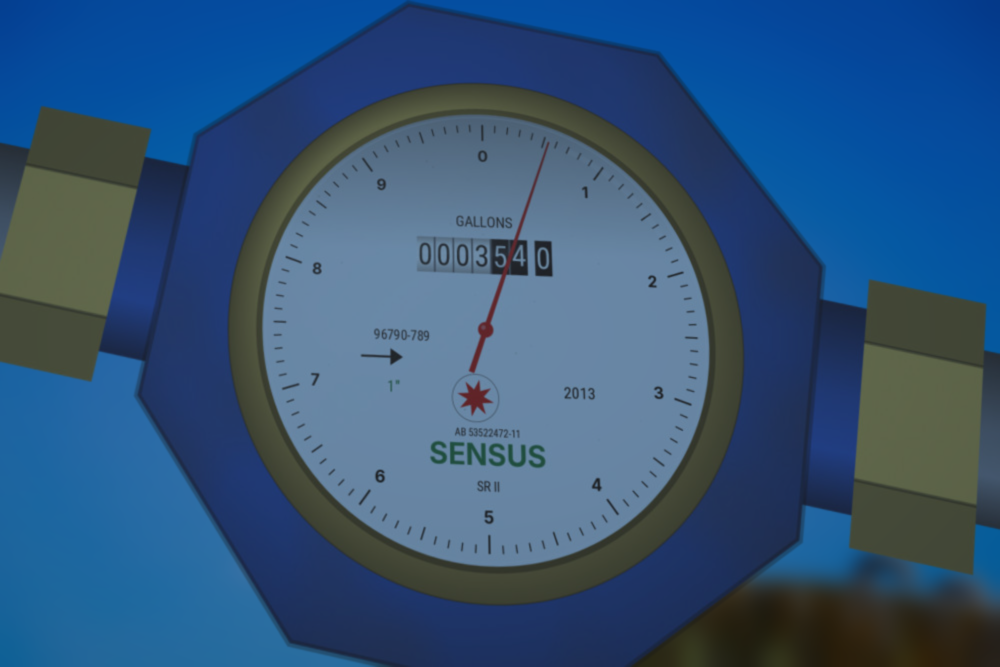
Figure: 3540.5gal
